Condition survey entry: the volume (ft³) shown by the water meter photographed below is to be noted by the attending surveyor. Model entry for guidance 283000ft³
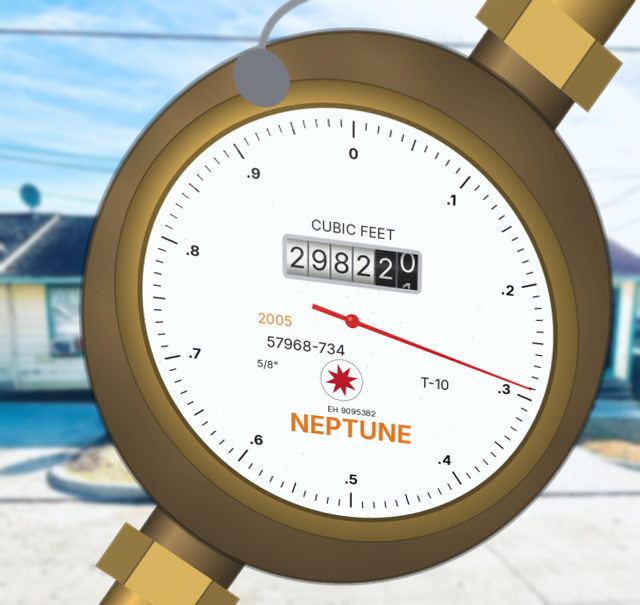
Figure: 298220.29ft³
